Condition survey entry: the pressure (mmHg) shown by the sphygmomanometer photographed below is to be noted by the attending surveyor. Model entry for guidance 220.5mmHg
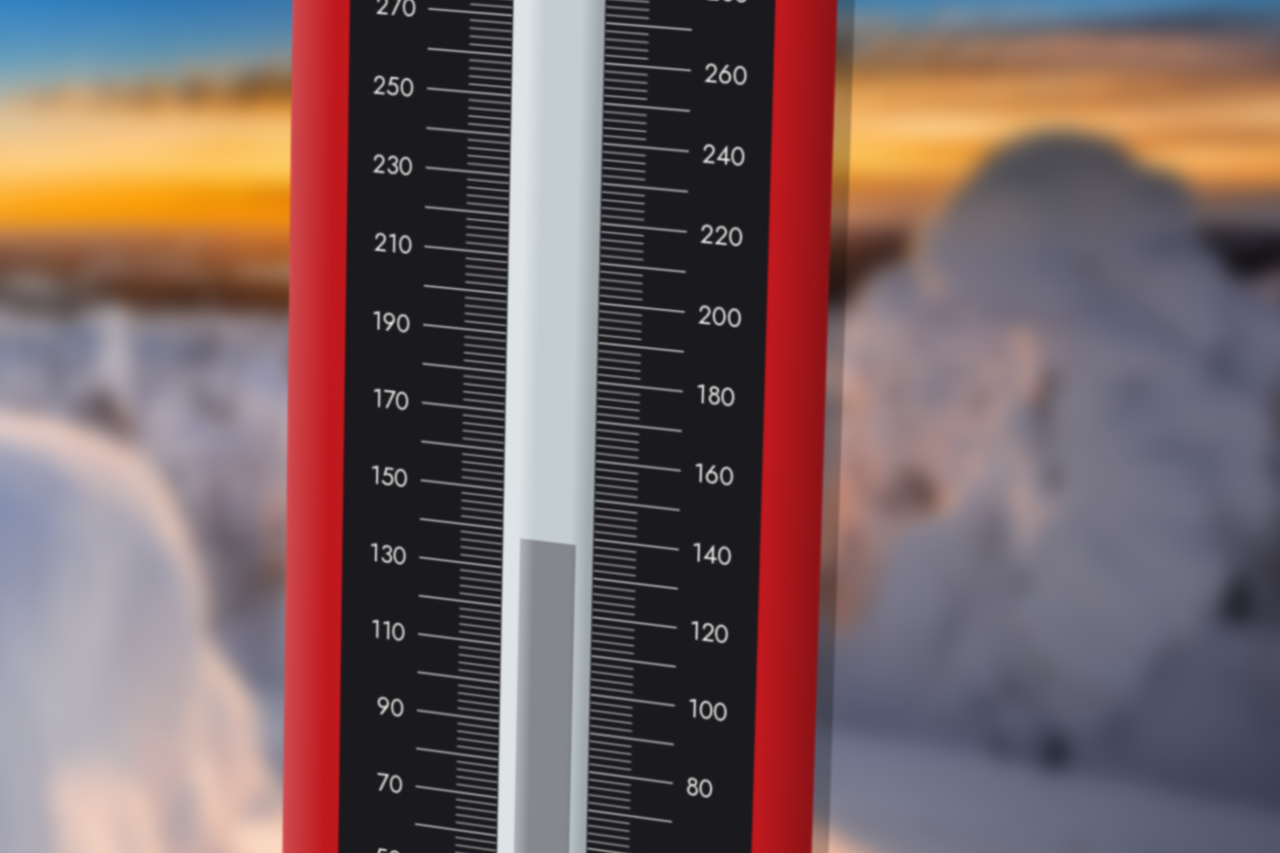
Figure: 138mmHg
